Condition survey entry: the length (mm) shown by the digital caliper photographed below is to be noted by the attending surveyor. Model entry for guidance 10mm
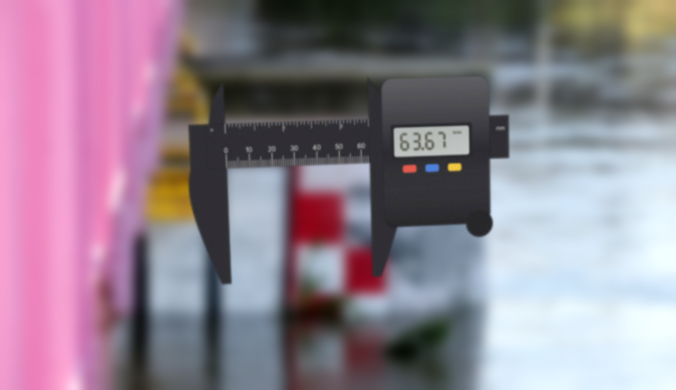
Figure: 63.67mm
